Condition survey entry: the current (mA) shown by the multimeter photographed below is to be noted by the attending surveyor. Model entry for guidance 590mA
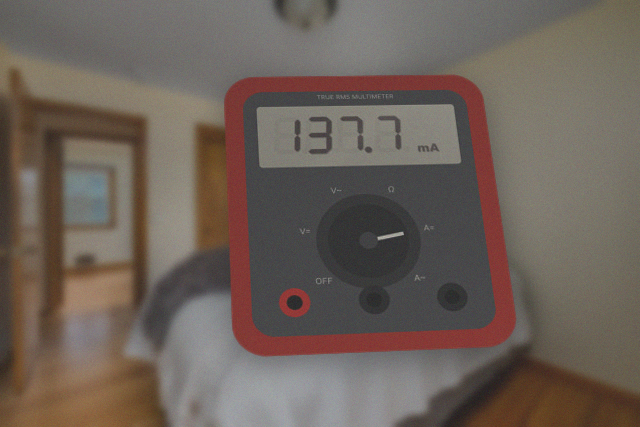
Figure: 137.7mA
